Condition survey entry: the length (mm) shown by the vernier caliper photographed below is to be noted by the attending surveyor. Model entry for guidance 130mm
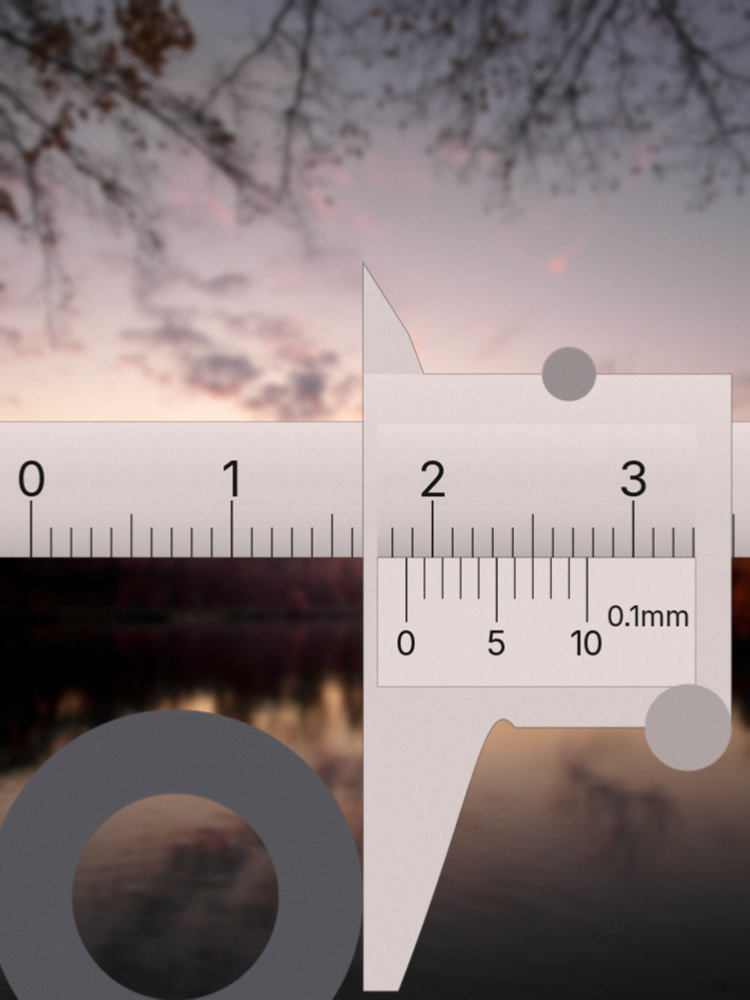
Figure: 18.7mm
